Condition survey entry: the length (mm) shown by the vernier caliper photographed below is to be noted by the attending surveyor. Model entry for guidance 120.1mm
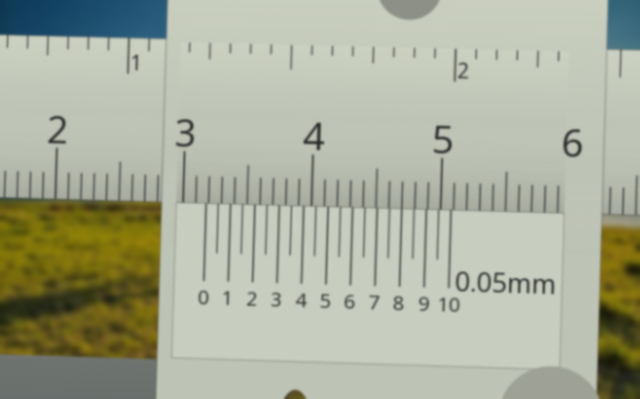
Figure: 31.8mm
